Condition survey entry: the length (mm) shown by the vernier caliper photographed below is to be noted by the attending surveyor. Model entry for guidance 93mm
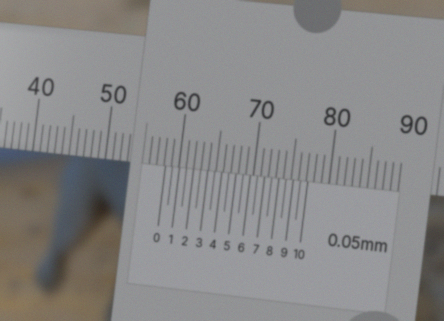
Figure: 58.2mm
